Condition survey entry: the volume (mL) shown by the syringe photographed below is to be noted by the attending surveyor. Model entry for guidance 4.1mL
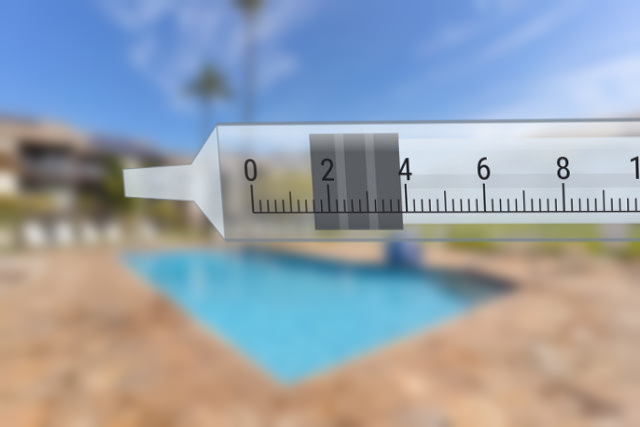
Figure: 1.6mL
